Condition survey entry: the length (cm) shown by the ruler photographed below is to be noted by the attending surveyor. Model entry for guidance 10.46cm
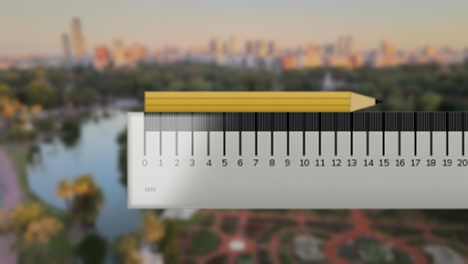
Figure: 15cm
